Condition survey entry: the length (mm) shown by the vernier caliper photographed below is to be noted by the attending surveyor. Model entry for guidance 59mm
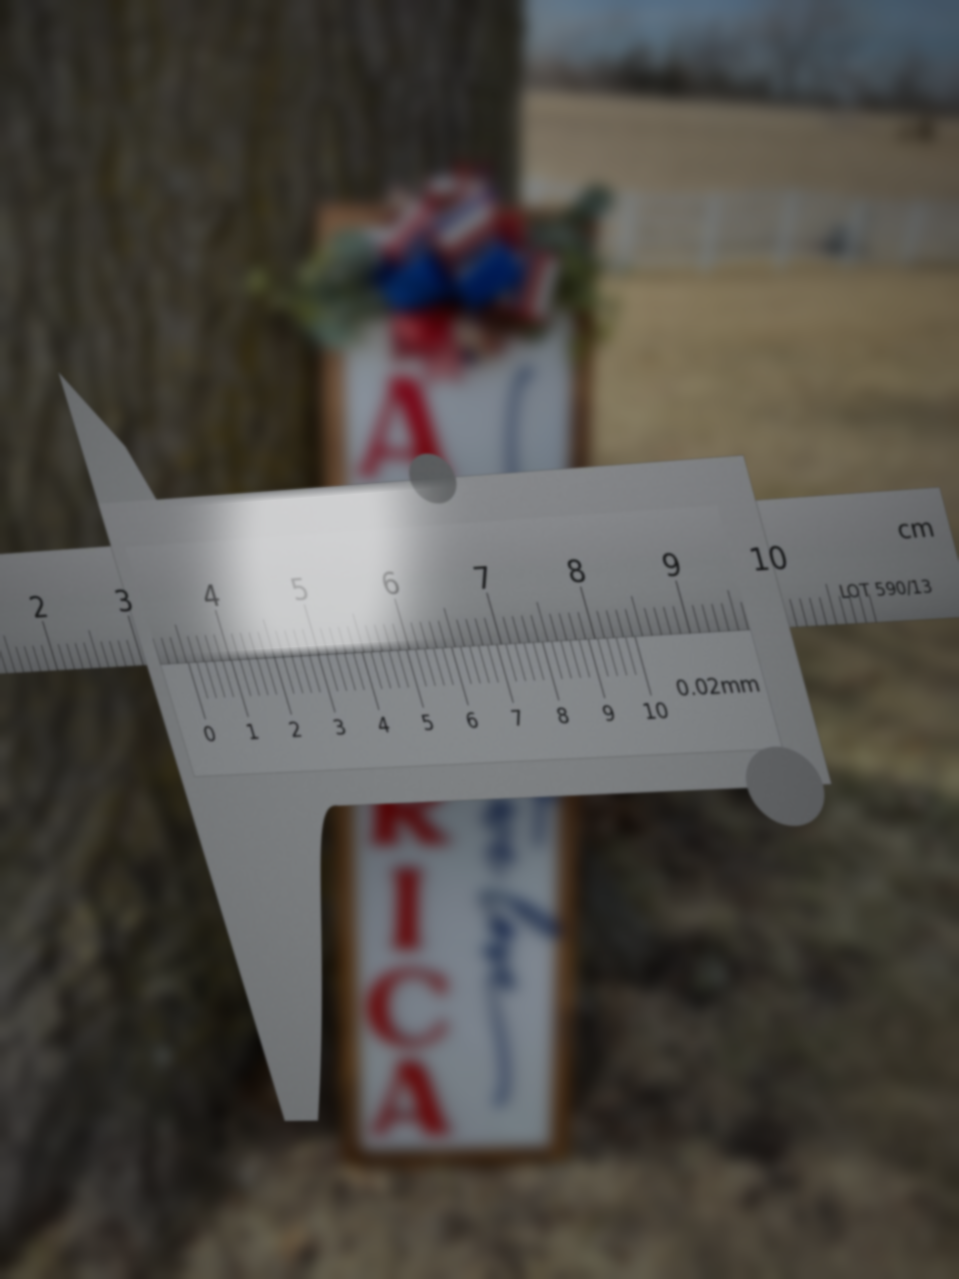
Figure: 35.2mm
